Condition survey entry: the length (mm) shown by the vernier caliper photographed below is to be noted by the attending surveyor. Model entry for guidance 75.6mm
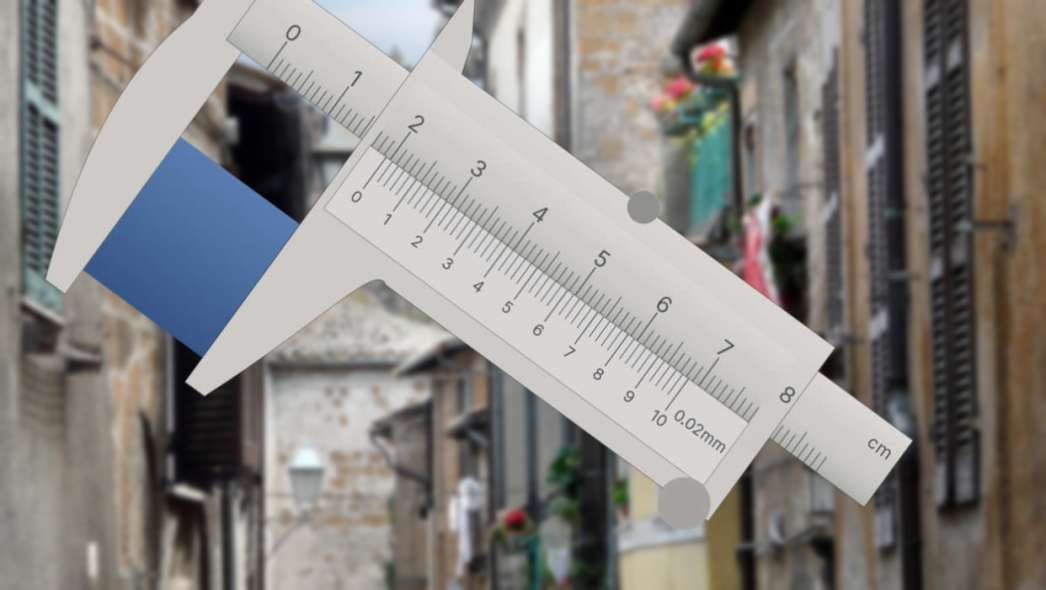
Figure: 19.4mm
